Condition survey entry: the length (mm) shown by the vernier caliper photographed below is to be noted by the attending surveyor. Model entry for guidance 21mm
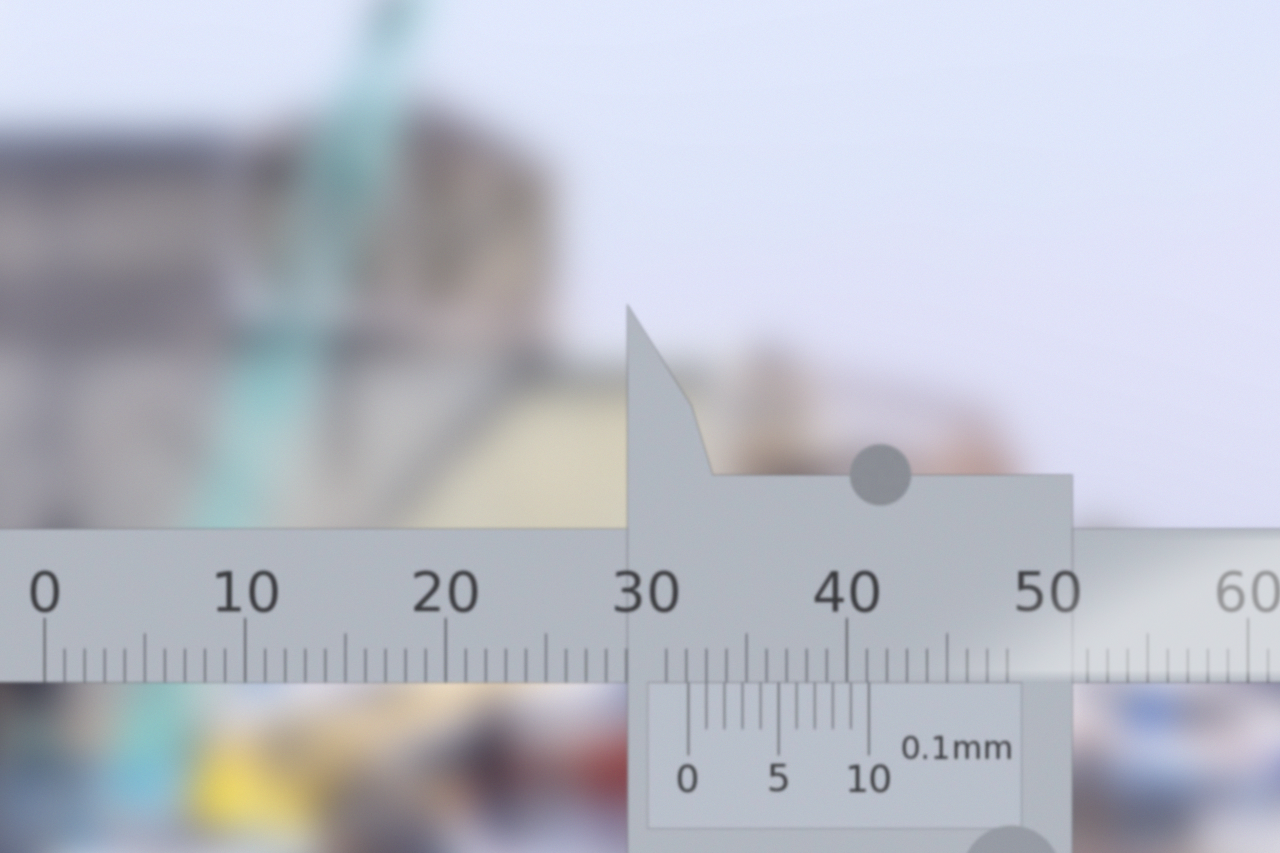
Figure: 32.1mm
